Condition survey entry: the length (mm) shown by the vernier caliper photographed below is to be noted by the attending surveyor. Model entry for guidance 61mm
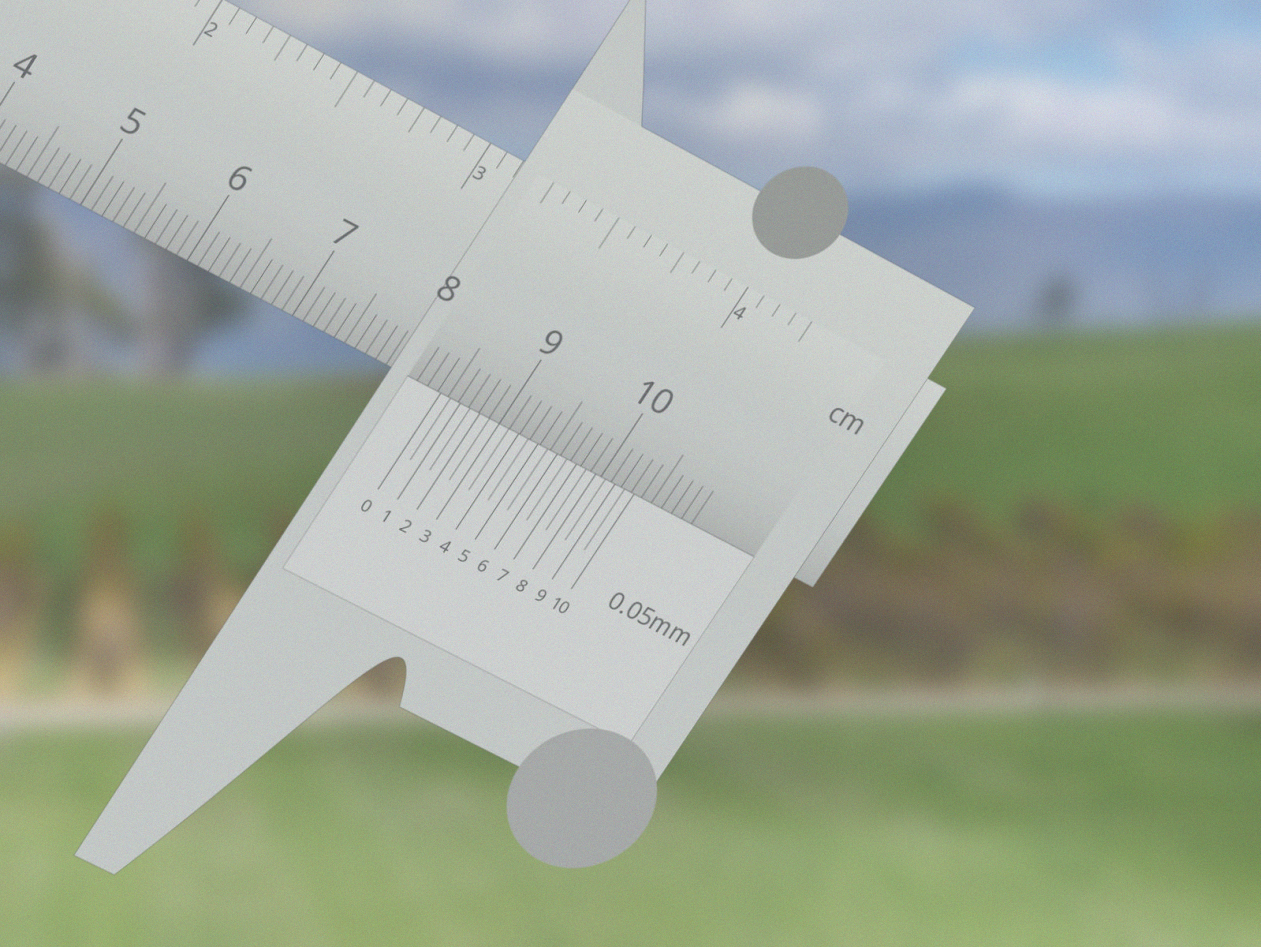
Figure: 84.3mm
